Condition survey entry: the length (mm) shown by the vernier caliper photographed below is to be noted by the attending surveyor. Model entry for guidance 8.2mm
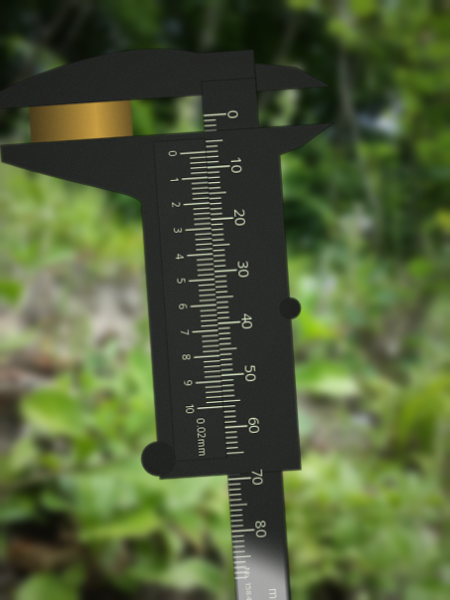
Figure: 7.0mm
